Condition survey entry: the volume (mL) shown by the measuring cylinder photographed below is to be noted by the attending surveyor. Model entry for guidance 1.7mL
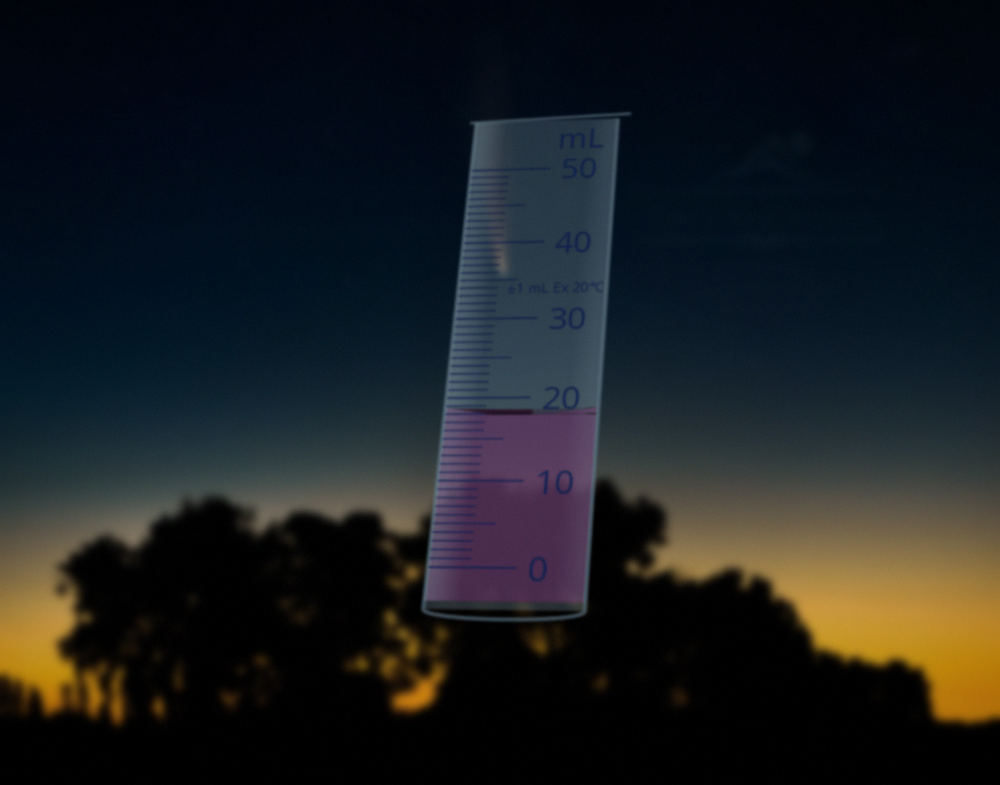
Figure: 18mL
